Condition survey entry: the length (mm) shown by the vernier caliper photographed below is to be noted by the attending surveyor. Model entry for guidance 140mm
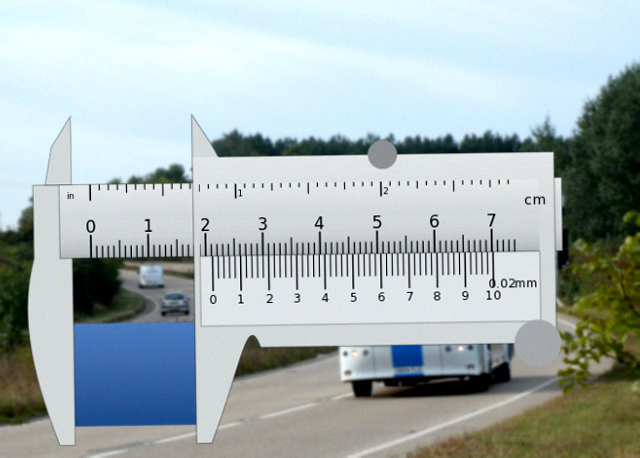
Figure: 21.2mm
